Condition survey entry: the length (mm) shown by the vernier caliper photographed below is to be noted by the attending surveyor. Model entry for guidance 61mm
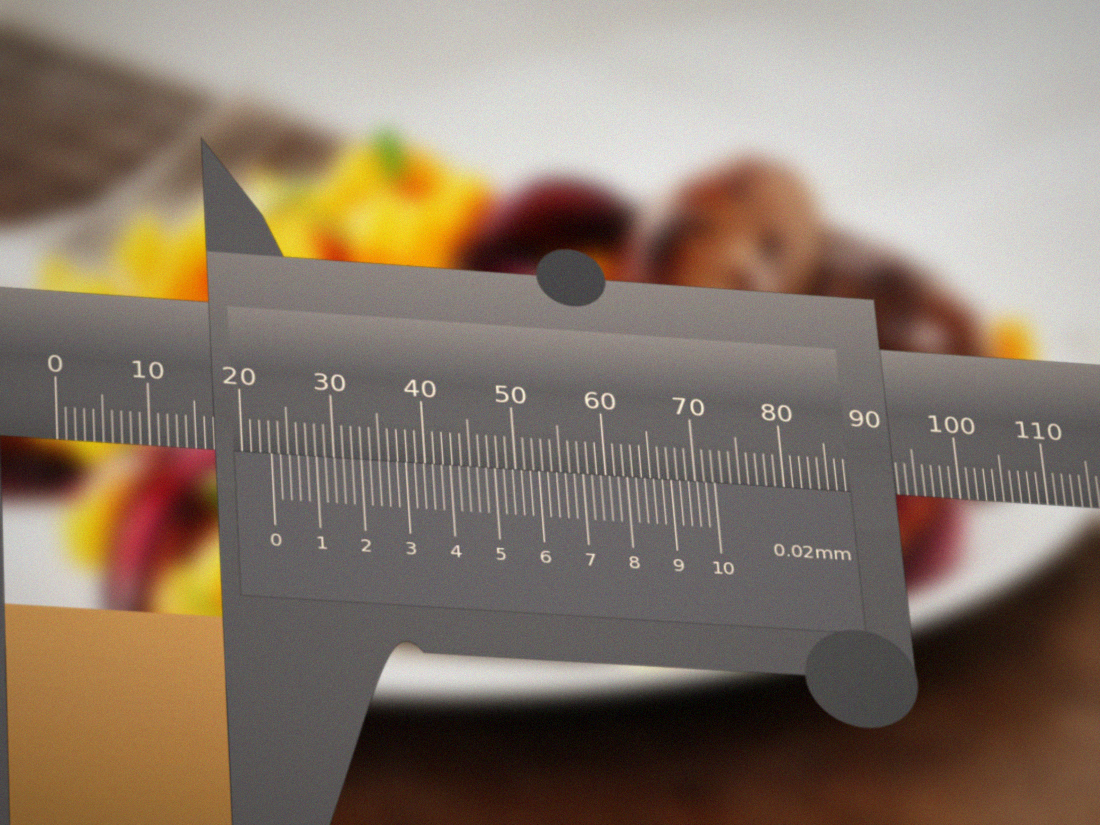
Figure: 23.2mm
